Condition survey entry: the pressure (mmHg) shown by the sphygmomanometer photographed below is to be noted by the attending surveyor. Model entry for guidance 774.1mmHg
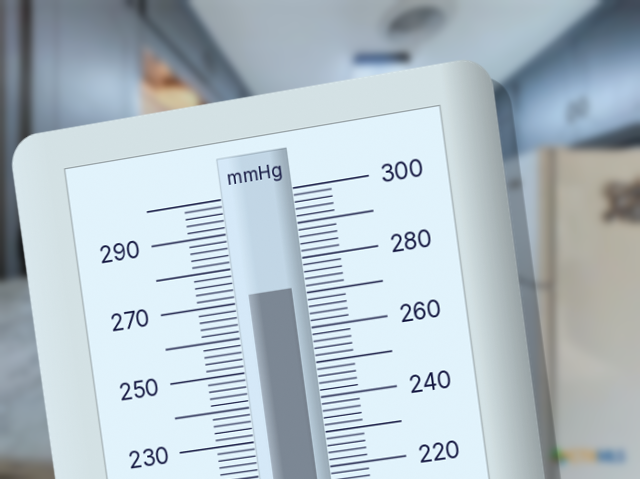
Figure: 272mmHg
